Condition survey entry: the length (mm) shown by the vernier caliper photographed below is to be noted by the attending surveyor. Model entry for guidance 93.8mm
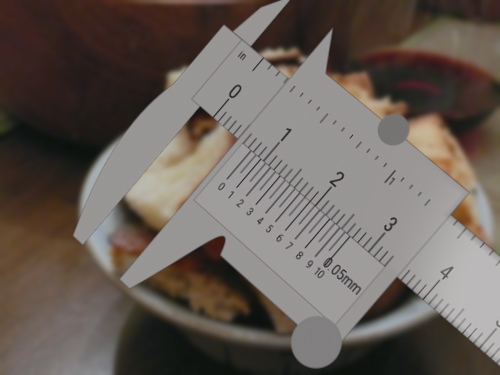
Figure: 7.6mm
